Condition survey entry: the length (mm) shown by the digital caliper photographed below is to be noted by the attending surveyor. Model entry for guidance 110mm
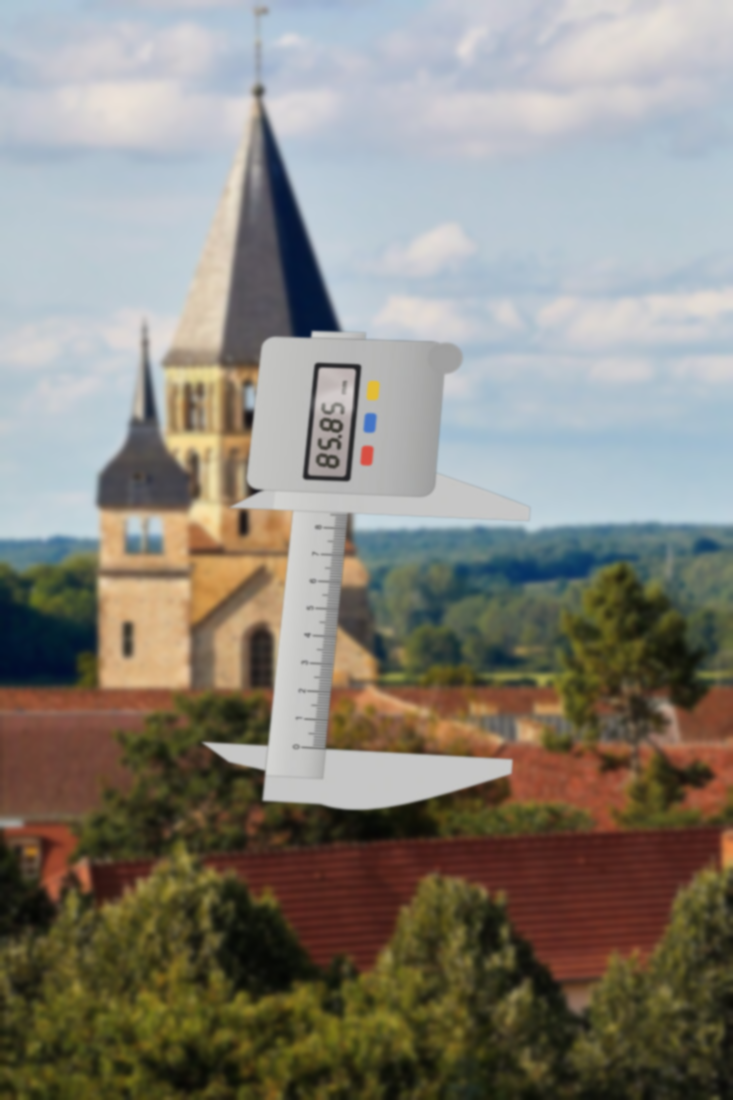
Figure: 85.85mm
